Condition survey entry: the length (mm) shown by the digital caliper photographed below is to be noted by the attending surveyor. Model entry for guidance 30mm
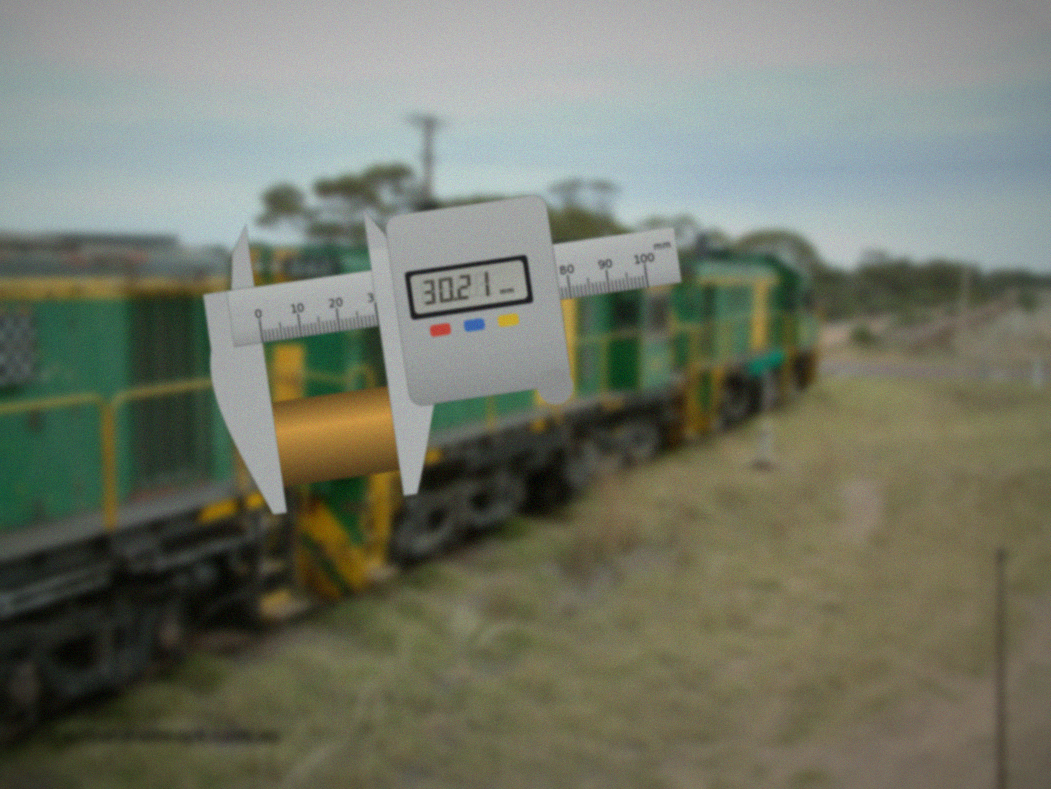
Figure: 30.21mm
